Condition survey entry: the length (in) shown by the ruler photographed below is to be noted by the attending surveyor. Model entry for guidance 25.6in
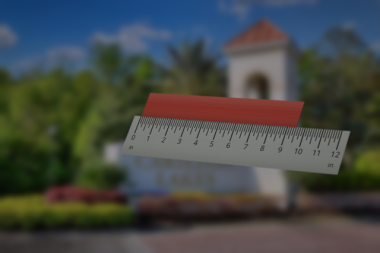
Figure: 9.5in
